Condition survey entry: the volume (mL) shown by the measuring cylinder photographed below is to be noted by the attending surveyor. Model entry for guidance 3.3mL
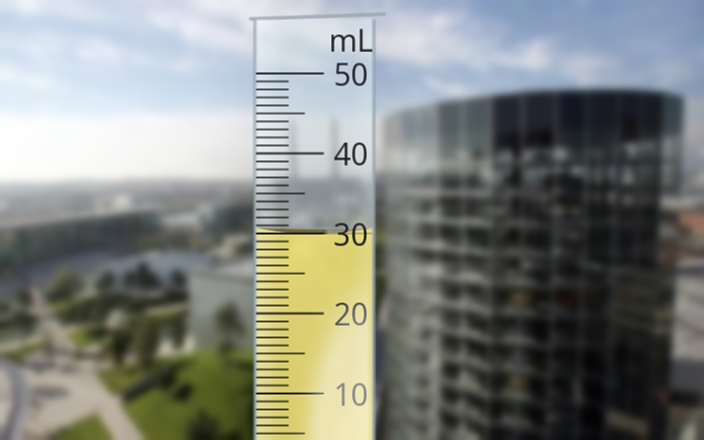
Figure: 30mL
